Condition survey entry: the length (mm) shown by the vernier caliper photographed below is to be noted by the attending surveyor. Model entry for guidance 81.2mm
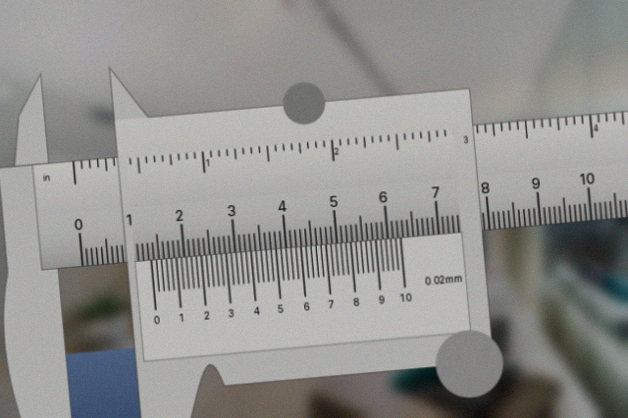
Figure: 13.5mm
